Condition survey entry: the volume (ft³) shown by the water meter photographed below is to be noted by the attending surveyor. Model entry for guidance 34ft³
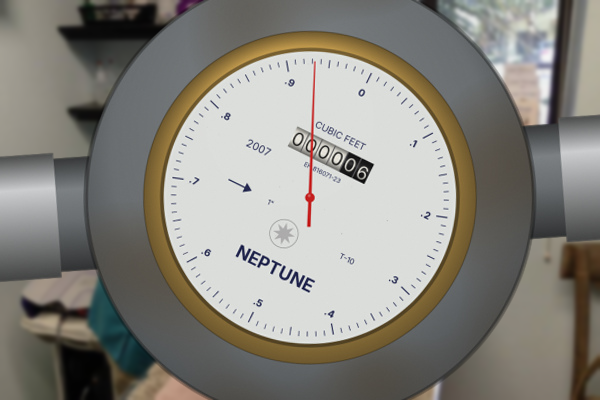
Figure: 5.93ft³
